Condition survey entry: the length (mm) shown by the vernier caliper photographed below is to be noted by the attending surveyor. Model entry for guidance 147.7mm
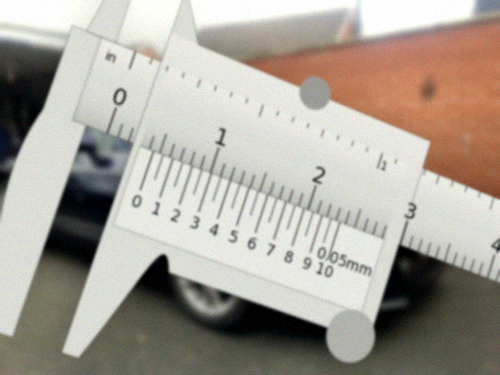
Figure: 4.4mm
